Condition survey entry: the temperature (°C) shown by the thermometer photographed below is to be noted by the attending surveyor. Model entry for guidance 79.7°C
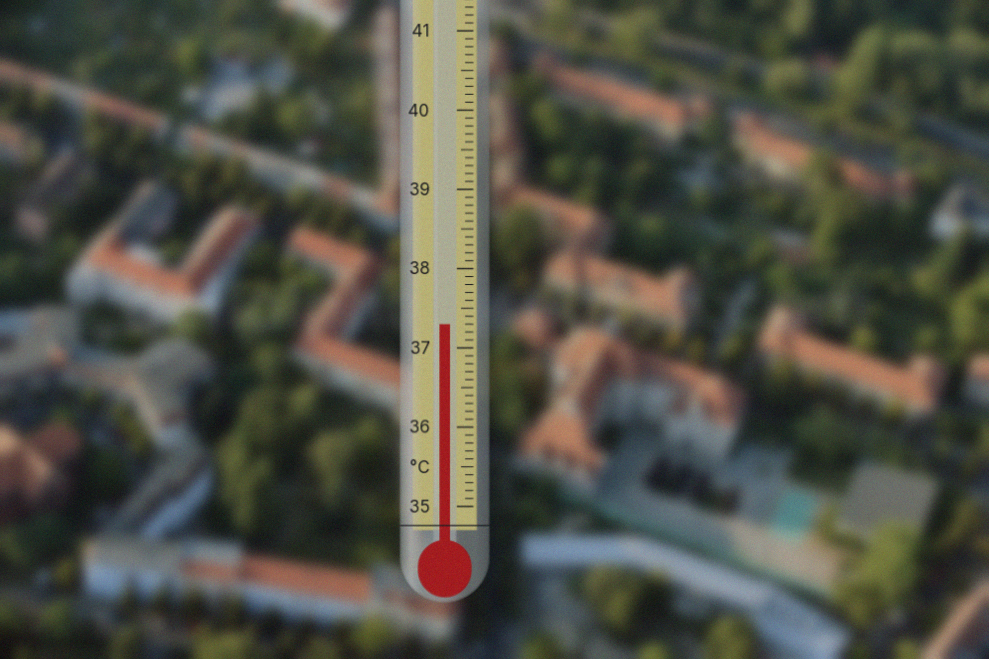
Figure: 37.3°C
